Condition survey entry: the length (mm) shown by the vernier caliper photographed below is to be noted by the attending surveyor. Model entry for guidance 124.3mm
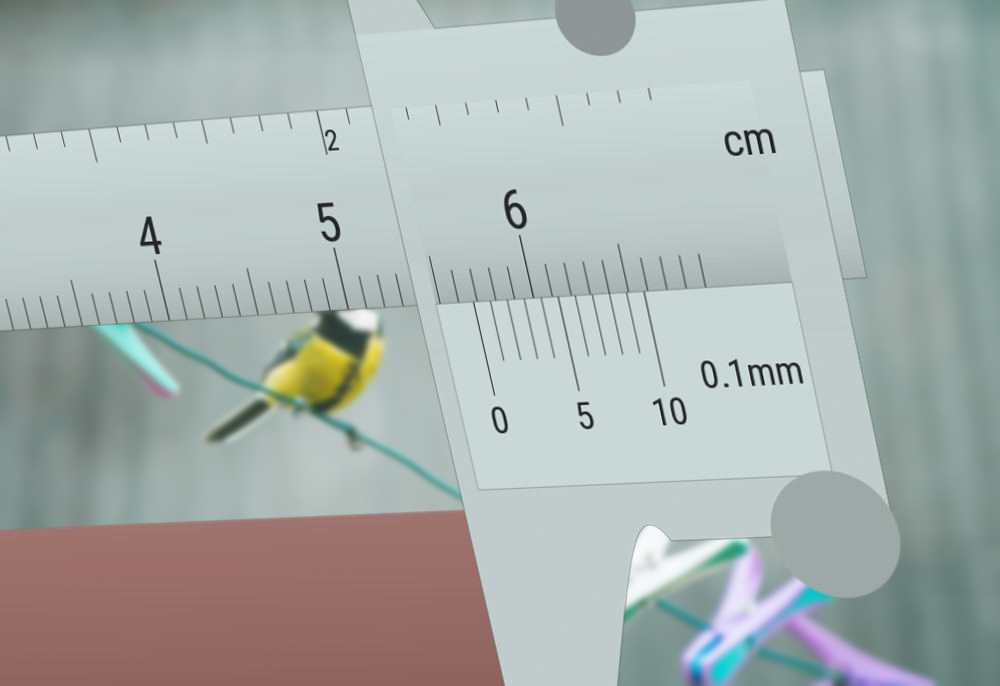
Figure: 56.8mm
